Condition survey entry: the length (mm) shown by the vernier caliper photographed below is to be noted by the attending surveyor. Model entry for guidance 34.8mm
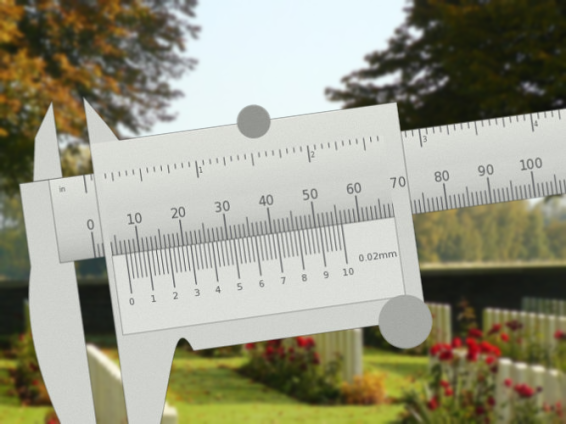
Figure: 7.0mm
